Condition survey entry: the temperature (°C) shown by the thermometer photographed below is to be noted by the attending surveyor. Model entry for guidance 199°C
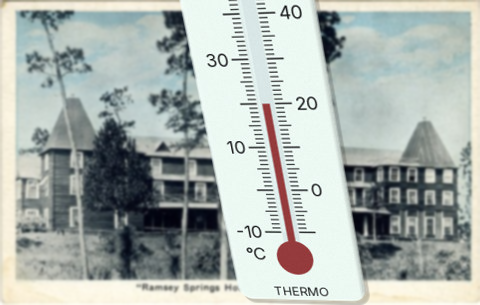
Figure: 20°C
